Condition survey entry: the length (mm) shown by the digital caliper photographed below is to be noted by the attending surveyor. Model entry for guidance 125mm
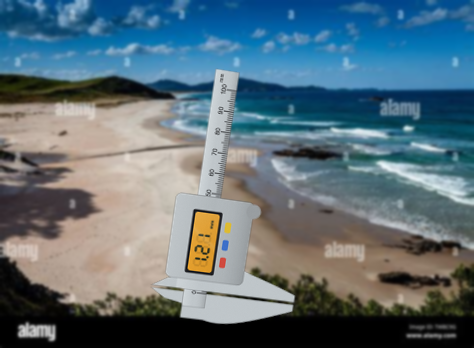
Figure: 1.21mm
